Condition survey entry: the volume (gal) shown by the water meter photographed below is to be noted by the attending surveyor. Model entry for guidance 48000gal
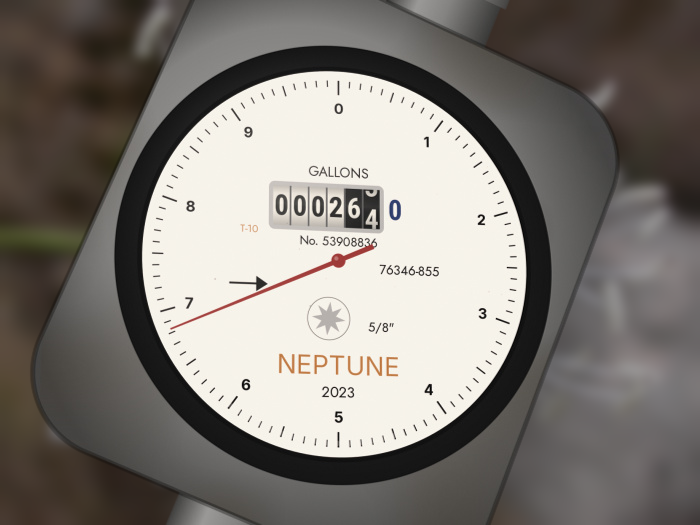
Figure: 2636.8gal
